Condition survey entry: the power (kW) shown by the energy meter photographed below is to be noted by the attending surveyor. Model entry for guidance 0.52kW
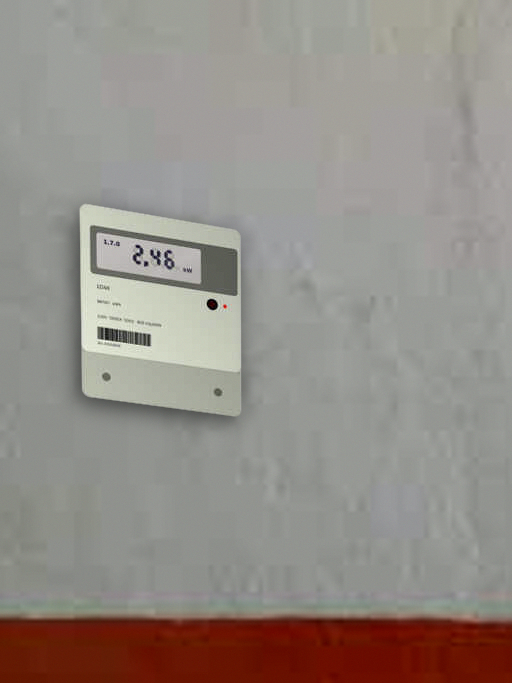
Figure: 2.46kW
